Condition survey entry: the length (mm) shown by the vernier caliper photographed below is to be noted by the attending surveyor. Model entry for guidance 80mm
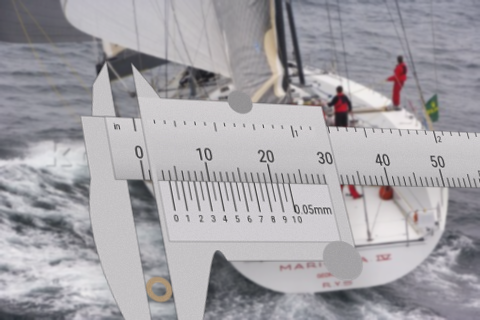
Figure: 3.8mm
